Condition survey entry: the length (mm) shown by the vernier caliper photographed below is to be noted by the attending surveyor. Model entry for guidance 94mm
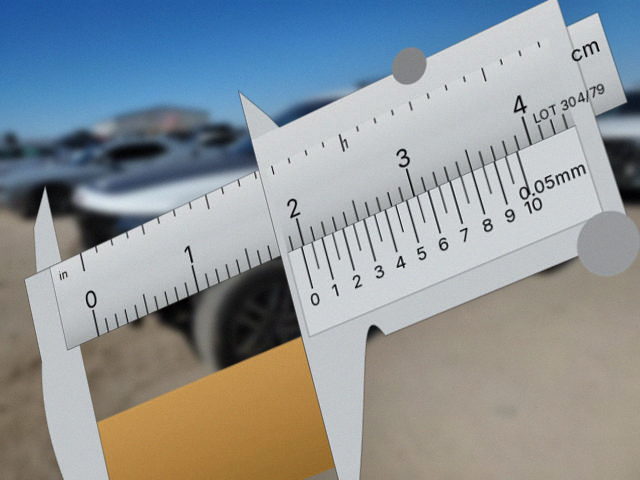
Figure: 19.8mm
